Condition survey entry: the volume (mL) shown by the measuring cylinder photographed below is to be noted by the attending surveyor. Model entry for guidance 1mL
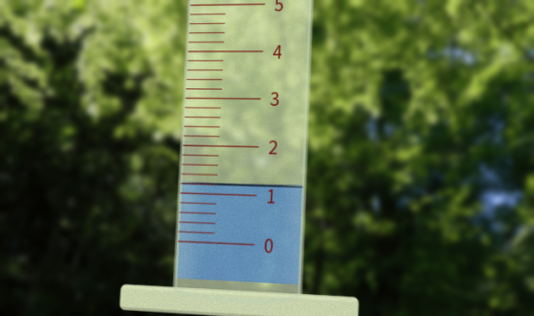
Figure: 1.2mL
